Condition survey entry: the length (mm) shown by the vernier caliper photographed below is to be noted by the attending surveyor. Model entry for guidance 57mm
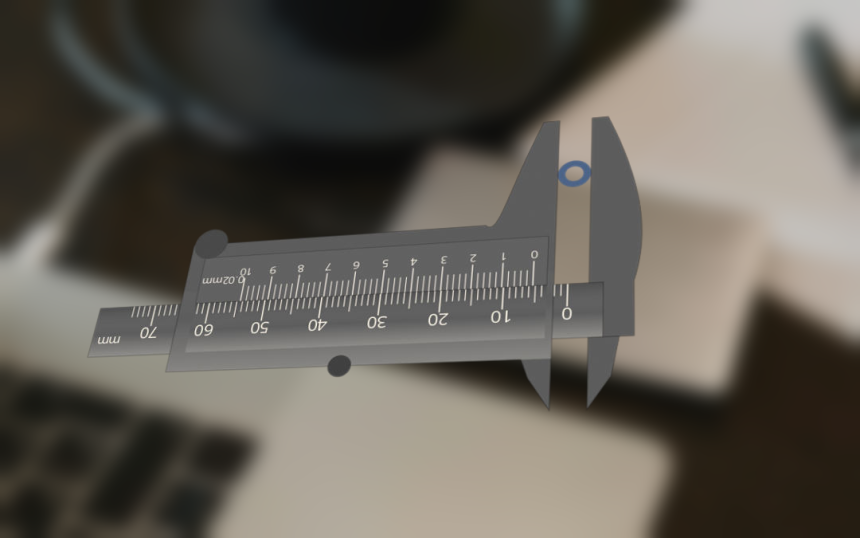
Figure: 5.4mm
